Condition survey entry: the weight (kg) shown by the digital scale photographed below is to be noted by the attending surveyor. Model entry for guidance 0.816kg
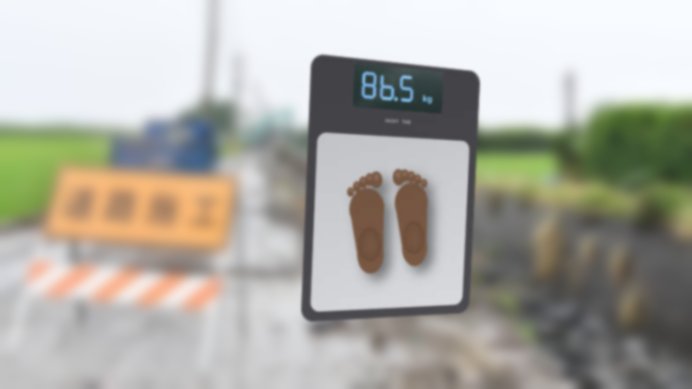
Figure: 86.5kg
